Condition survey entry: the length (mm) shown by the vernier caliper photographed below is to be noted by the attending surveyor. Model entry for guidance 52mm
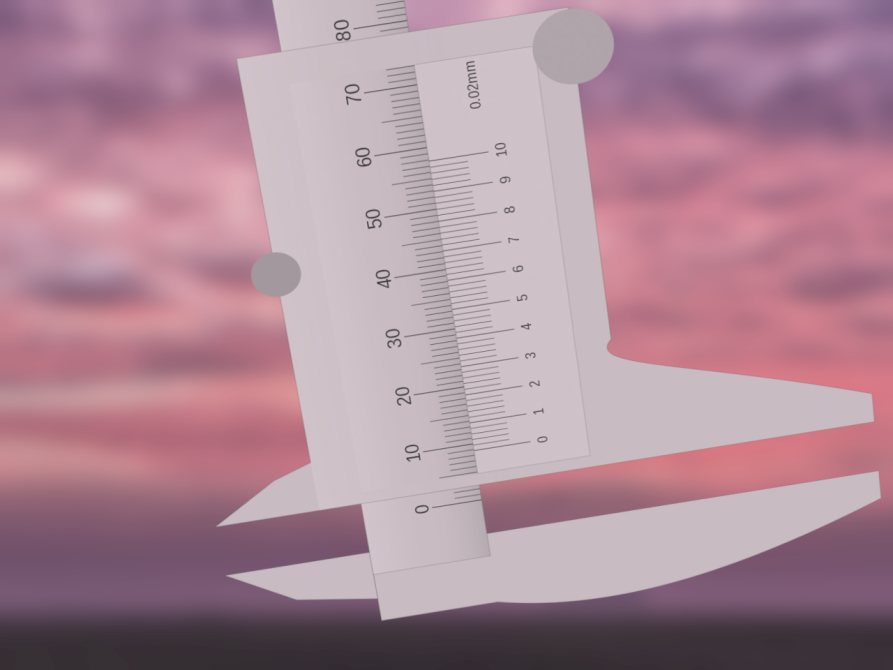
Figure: 8.8mm
